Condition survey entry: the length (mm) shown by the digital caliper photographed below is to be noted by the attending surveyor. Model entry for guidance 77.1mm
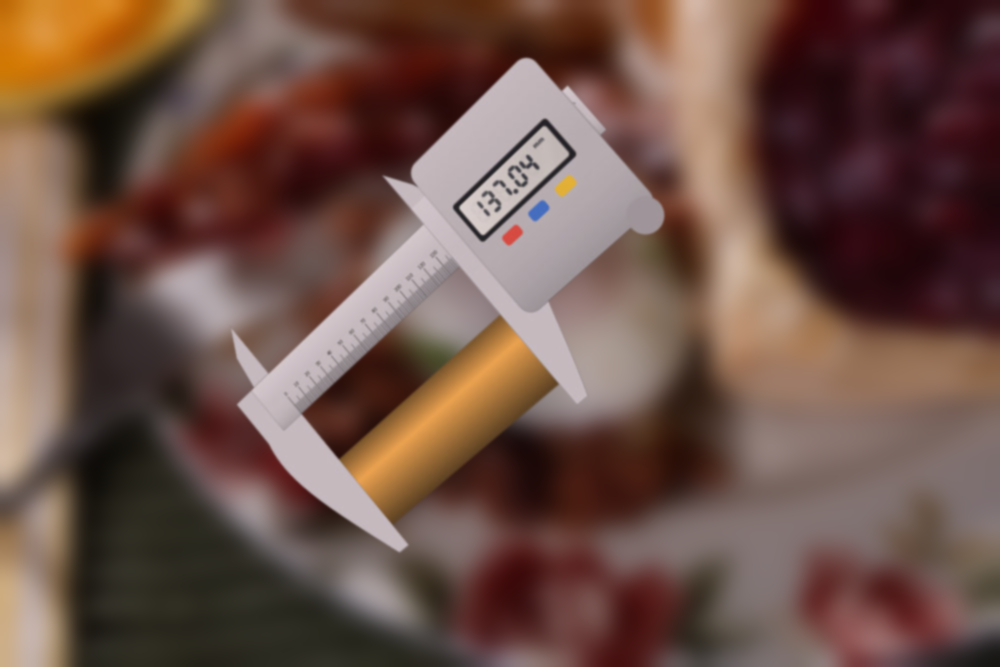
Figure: 137.04mm
